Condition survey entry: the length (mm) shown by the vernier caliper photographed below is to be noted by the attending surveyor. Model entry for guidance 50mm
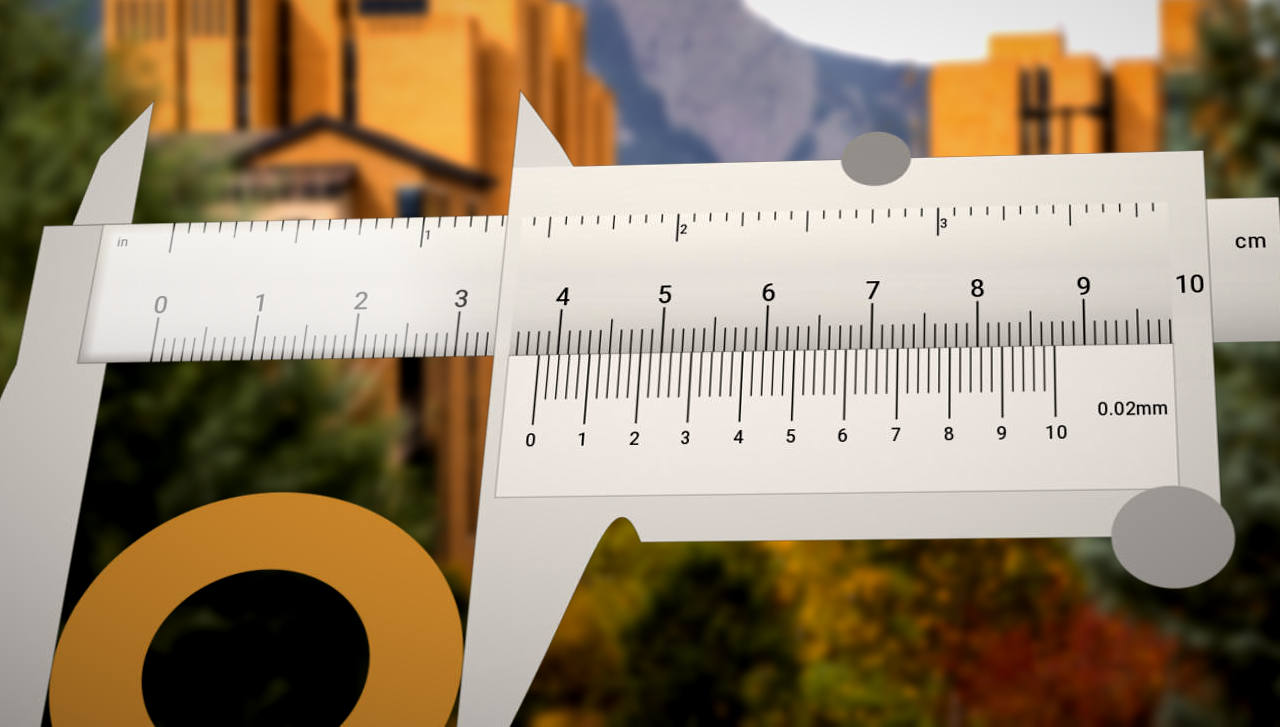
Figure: 38.2mm
